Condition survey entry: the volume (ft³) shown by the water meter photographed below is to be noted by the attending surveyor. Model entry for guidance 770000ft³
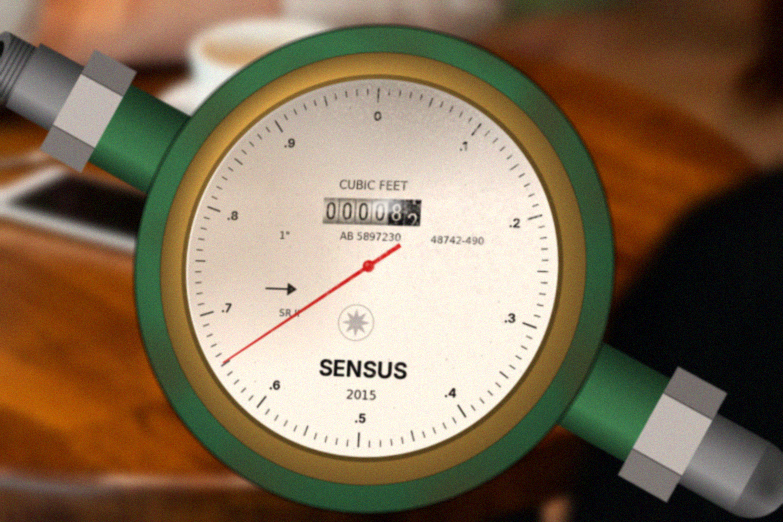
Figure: 81.65ft³
